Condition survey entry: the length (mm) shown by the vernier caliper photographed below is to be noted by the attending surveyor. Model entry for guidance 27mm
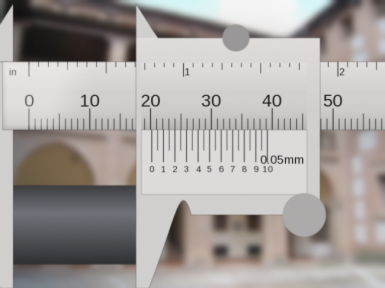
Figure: 20.2mm
